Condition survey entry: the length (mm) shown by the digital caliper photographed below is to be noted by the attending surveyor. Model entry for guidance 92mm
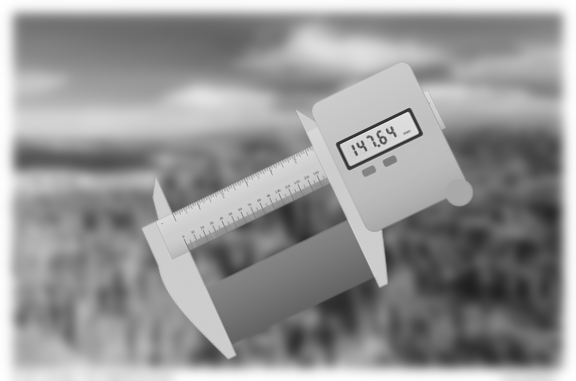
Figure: 147.64mm
